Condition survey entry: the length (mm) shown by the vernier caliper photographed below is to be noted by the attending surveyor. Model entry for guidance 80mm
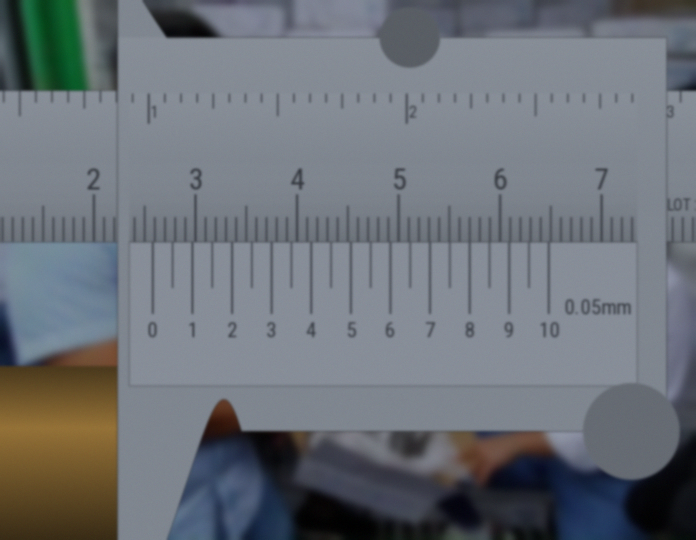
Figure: 25.8mm
